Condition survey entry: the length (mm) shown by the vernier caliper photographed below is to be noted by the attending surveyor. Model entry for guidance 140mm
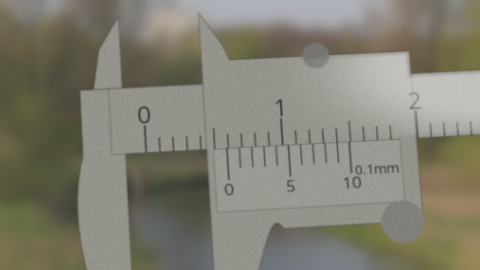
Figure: 5.9mm
